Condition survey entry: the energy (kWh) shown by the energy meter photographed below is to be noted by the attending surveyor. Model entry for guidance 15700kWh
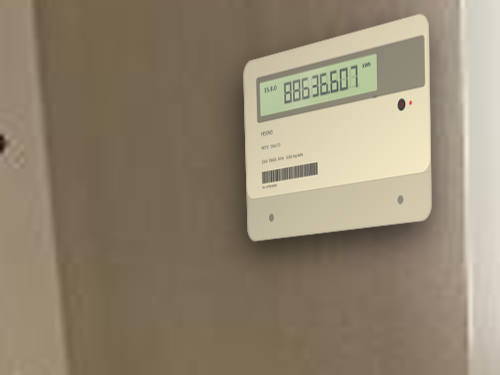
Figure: 88636.607kWh
